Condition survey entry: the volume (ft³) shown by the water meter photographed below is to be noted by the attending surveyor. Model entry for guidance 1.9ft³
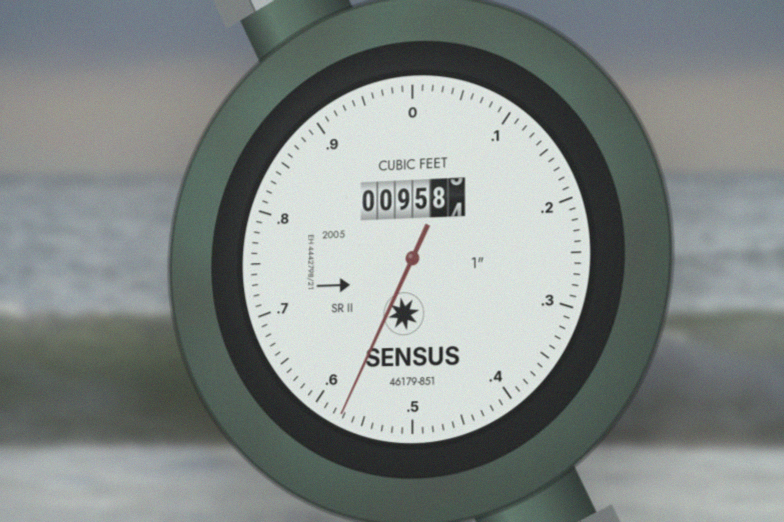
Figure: 9583.57ft³
